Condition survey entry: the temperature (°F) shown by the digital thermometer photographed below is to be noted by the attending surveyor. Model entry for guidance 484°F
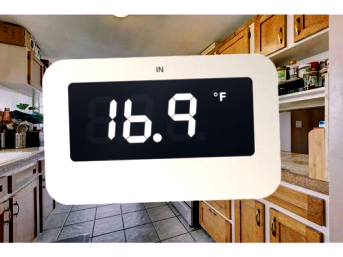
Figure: 16.9°F
